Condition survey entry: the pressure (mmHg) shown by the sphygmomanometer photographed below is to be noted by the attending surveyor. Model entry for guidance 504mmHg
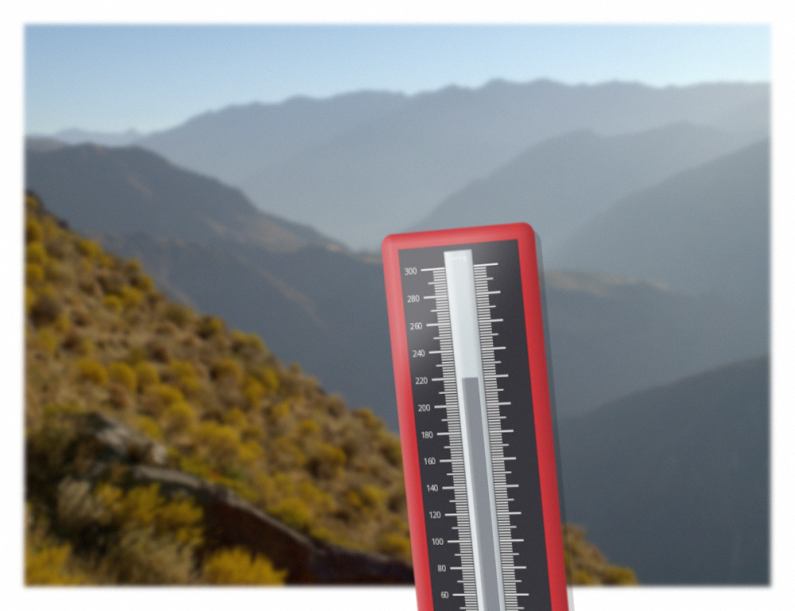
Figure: 220mmHg
